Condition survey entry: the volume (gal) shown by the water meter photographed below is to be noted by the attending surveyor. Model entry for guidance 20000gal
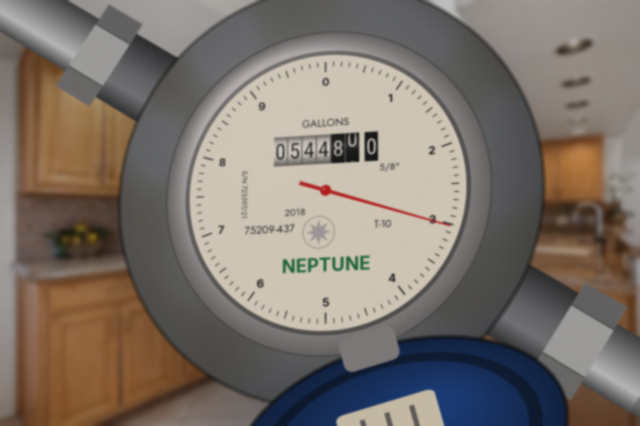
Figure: 544803.0gal
